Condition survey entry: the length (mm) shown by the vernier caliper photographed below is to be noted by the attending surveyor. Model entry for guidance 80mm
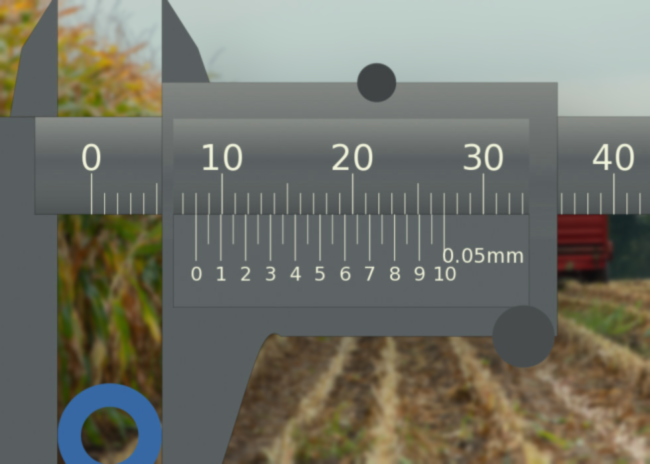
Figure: 8.0mm
